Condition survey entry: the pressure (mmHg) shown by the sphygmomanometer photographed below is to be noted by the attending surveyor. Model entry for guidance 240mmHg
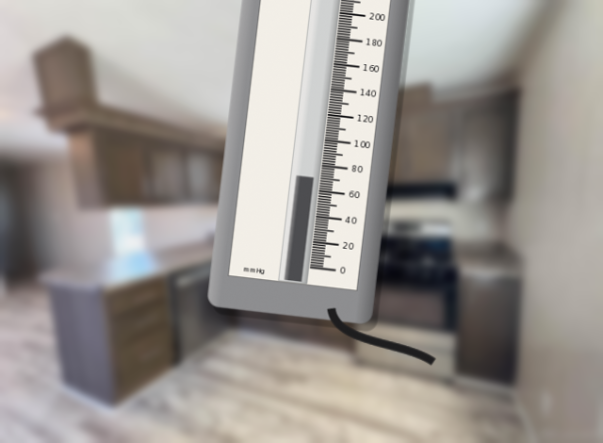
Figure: 70mmHg
